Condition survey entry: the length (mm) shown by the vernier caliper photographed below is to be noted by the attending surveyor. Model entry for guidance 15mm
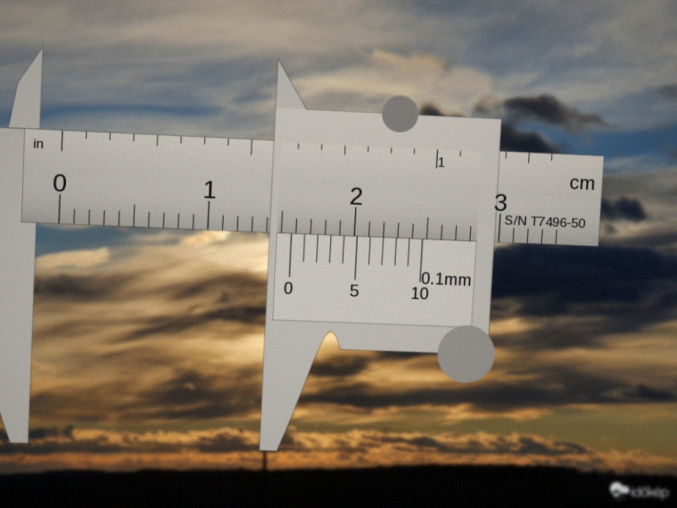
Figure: 15.7mm
